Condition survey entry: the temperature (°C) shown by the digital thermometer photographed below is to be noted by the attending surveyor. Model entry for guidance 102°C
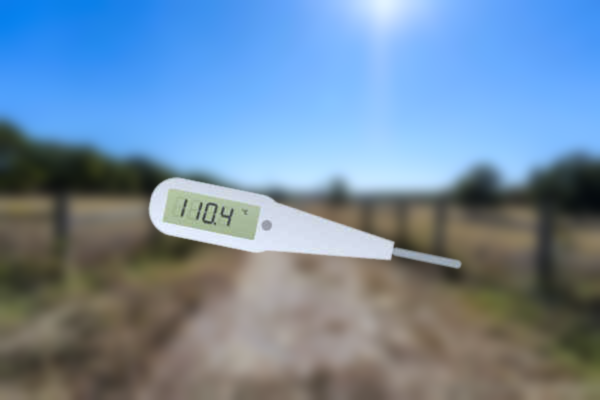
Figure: 110.4°C
